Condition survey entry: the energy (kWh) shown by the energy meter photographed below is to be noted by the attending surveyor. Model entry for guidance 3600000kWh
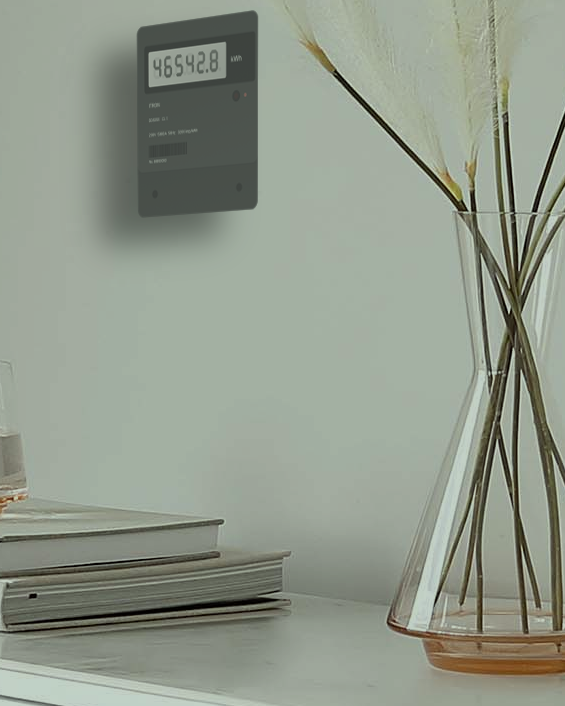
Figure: 46542.8kWh
